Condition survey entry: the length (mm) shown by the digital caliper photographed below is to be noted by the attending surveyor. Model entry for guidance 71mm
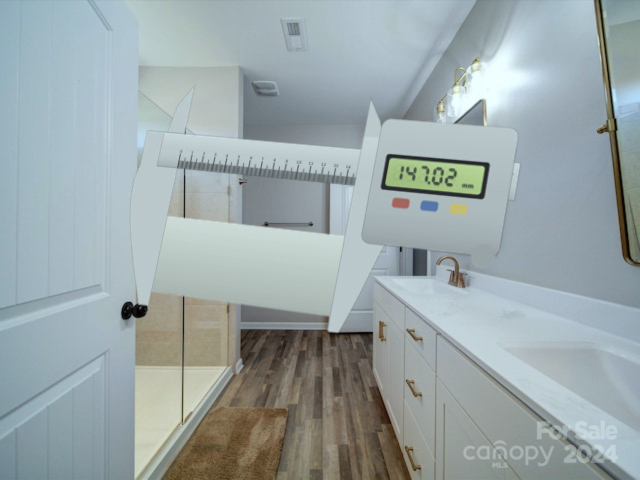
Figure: 147.02mm
